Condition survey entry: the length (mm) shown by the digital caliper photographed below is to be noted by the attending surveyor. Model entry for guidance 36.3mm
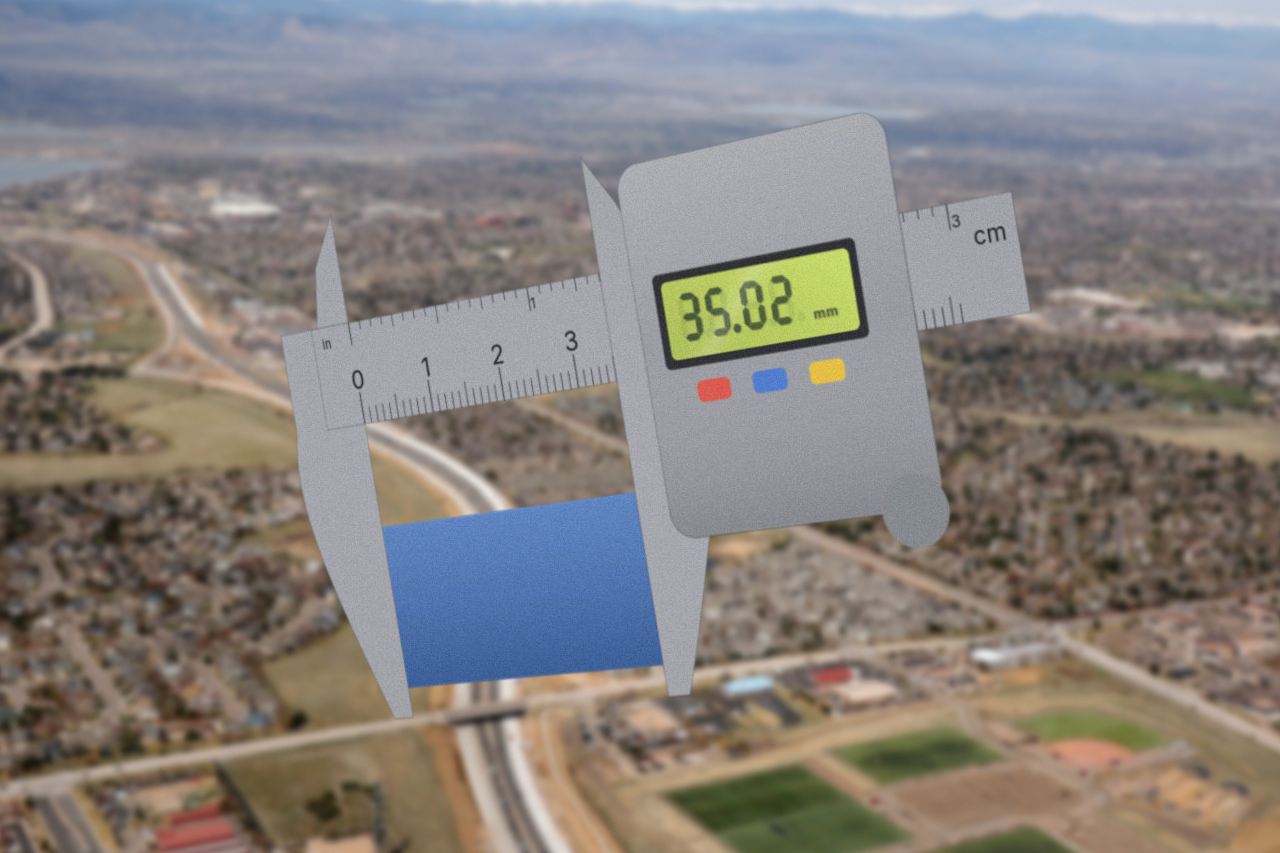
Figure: 35.02mm
